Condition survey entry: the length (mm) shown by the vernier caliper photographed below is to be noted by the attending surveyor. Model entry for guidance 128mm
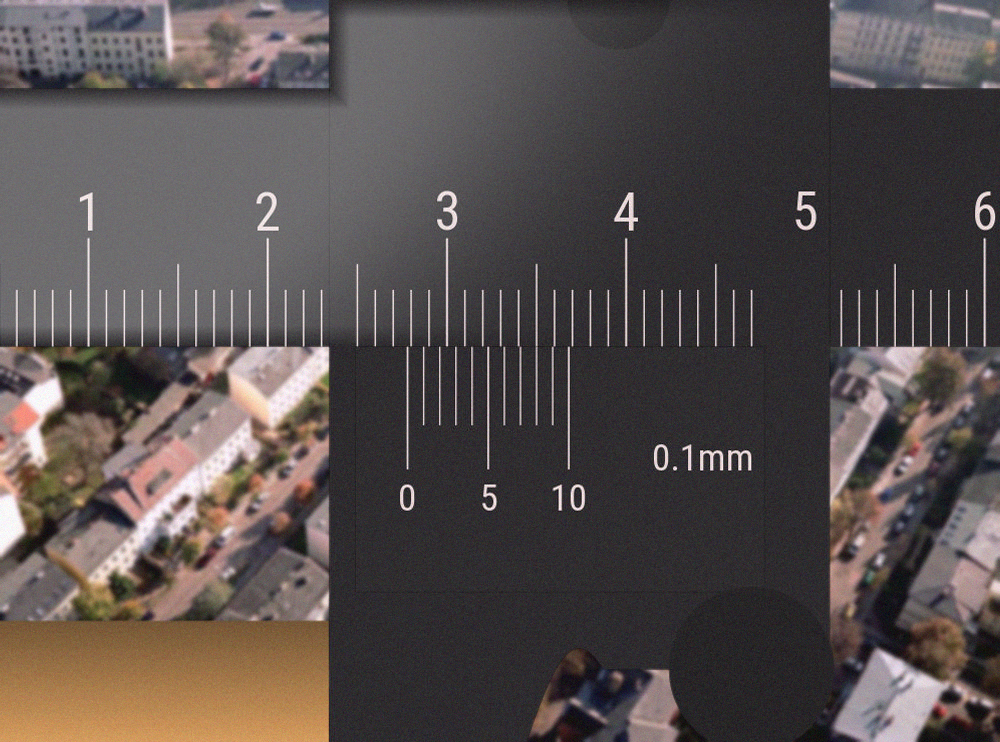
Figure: 27.8mm
